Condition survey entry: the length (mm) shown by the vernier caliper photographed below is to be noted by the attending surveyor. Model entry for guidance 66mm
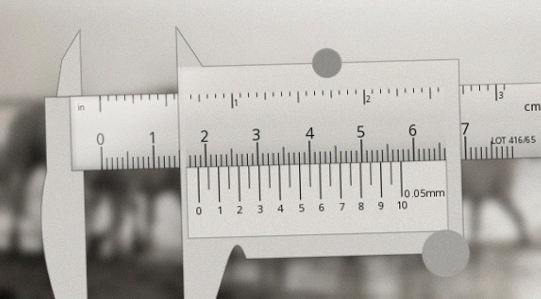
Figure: 18.5mm
